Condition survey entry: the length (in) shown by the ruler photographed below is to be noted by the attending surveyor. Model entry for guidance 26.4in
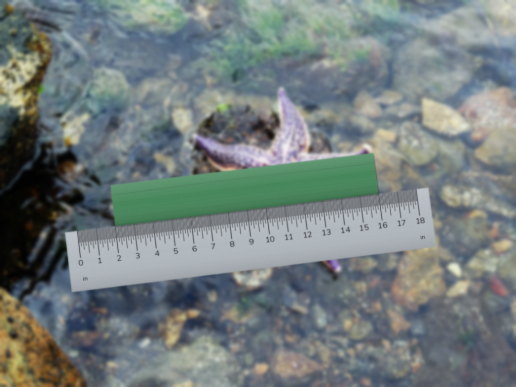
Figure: 14in
